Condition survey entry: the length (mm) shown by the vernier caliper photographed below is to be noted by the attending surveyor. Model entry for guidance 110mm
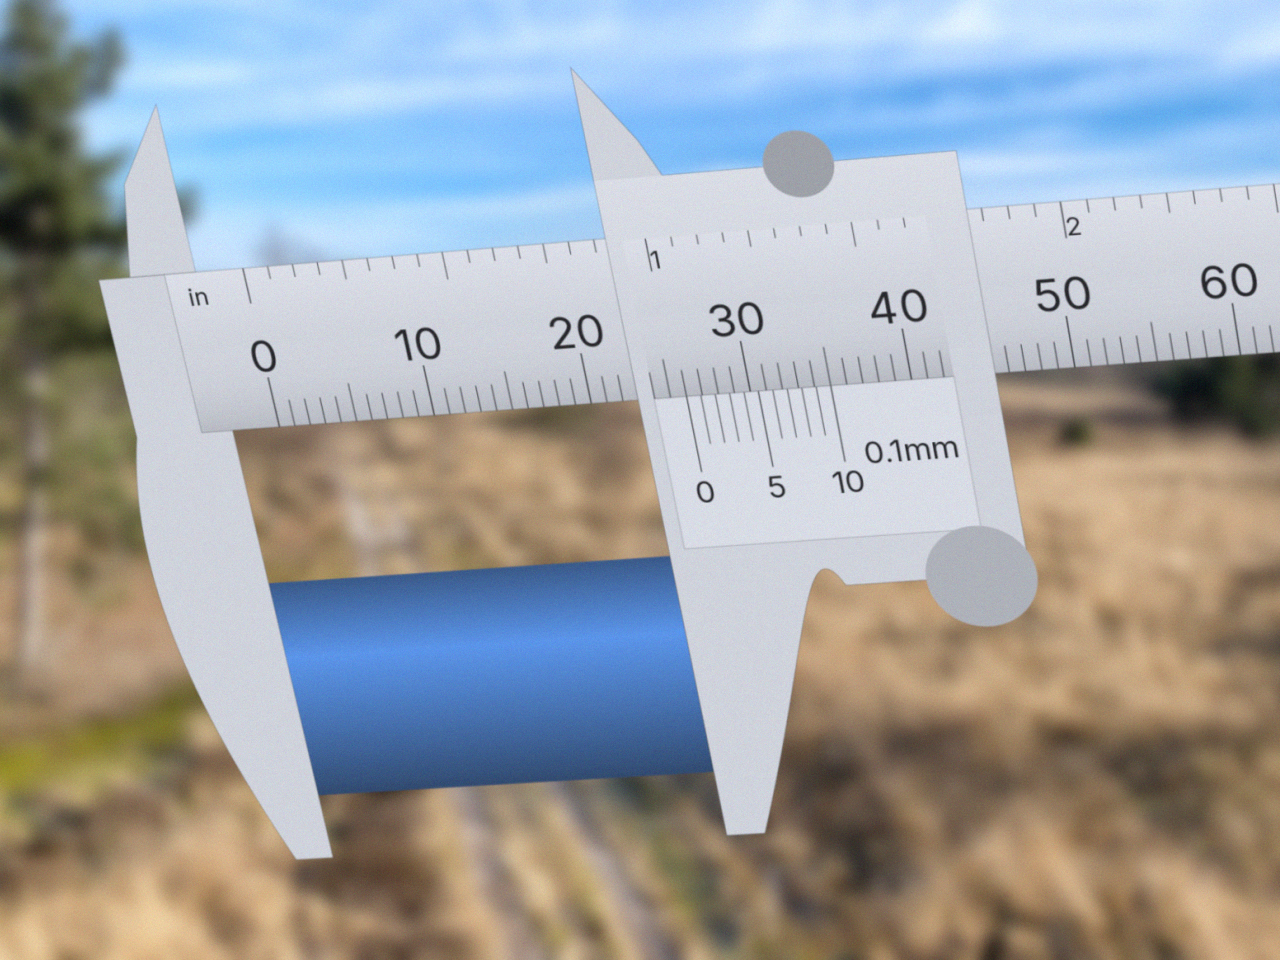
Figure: 26.0mm
